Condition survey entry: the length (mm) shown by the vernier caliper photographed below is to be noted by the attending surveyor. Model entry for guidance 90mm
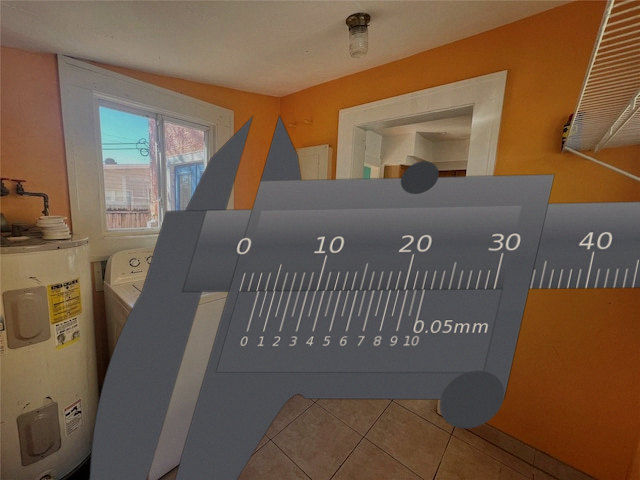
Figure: 3.2mm
